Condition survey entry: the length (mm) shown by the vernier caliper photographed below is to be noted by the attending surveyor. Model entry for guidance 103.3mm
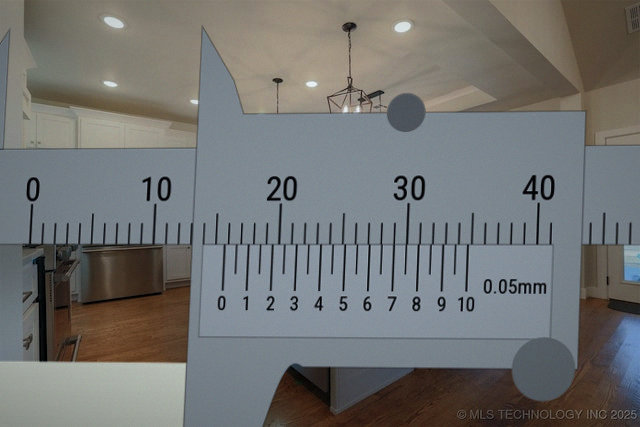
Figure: 15.7mm
